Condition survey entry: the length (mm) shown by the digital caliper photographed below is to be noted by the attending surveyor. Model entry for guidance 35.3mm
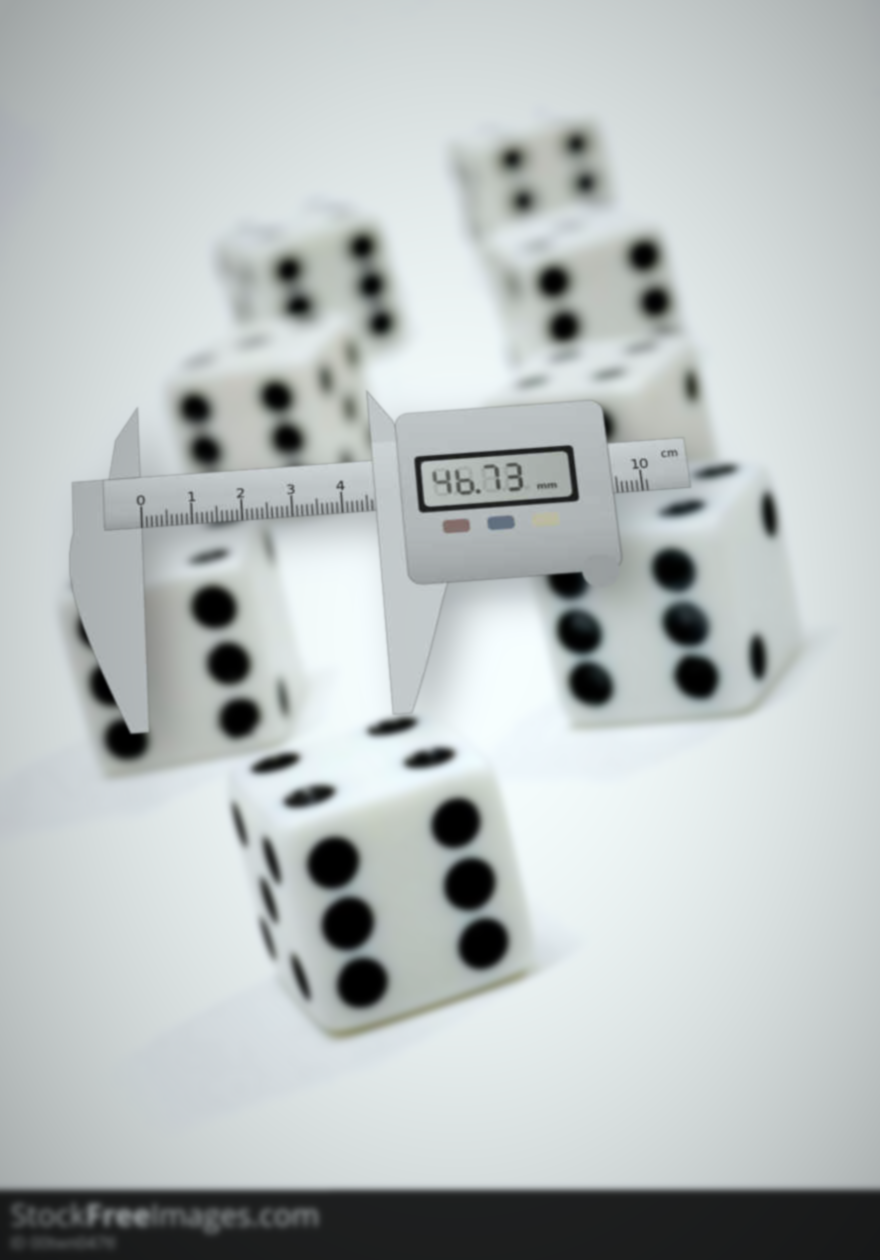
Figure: 46.73mm
